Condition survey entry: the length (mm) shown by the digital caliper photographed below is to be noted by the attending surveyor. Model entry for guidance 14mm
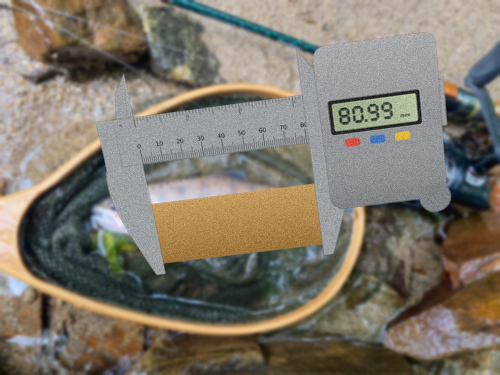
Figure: 80.99mm
